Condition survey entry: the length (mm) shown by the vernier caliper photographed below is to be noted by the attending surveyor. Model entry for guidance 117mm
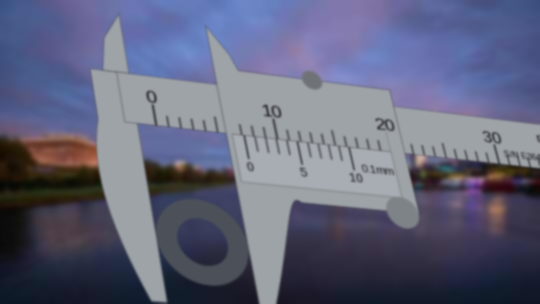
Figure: 7.2mm
